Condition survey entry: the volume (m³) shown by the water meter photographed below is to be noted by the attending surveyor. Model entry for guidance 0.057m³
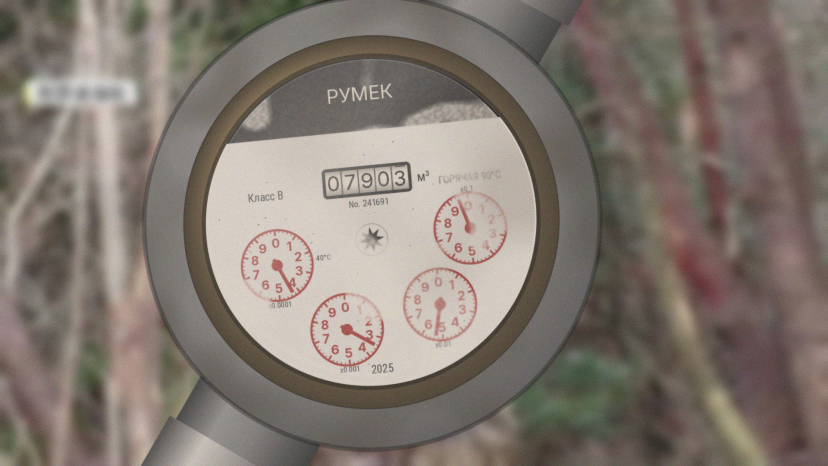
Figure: 7902.9534m³
